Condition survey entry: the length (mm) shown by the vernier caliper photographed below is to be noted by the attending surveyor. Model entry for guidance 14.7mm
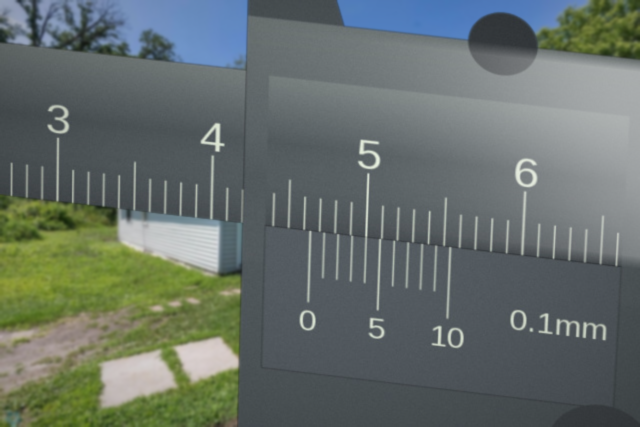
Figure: 46.4mm
